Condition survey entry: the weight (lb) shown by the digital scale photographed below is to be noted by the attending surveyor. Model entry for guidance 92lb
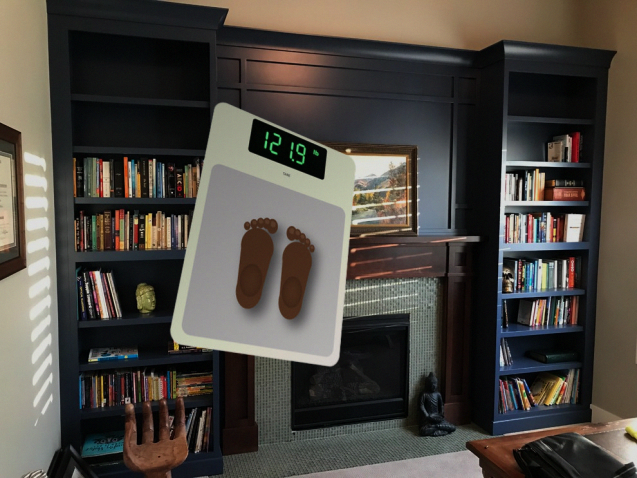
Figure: 121.9lb
